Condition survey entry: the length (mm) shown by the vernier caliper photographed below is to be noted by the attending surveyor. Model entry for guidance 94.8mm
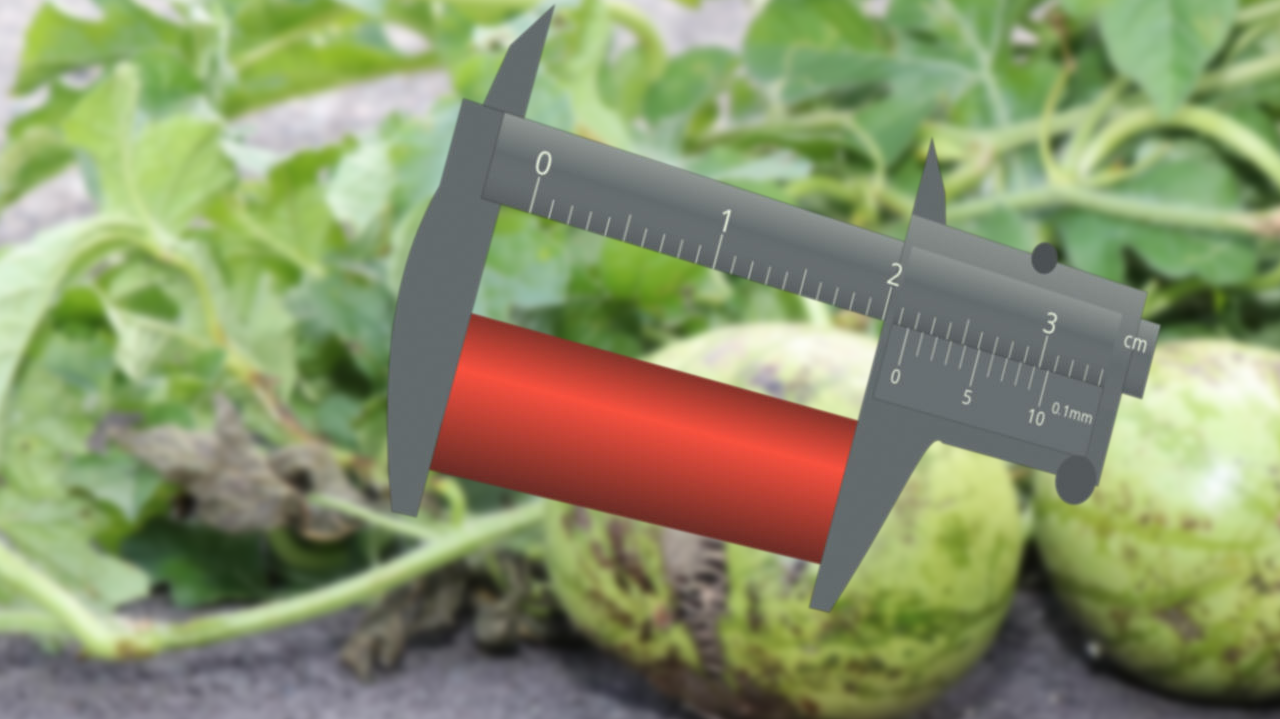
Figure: 21.6mm
